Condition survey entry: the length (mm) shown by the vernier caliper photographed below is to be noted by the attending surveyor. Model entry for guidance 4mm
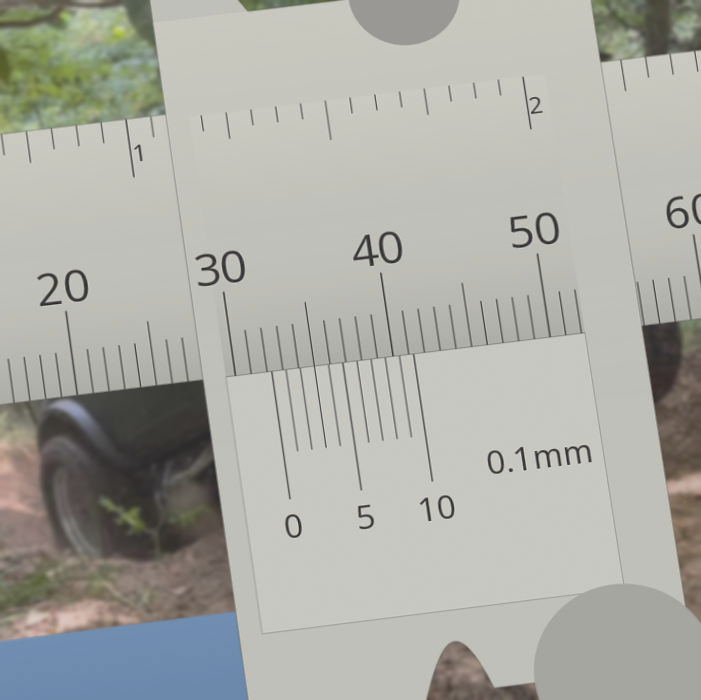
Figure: 32.3mm
